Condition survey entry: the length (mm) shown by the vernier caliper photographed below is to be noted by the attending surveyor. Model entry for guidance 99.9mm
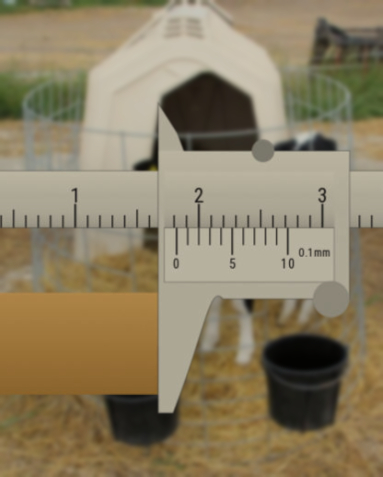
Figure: 18.2mm
